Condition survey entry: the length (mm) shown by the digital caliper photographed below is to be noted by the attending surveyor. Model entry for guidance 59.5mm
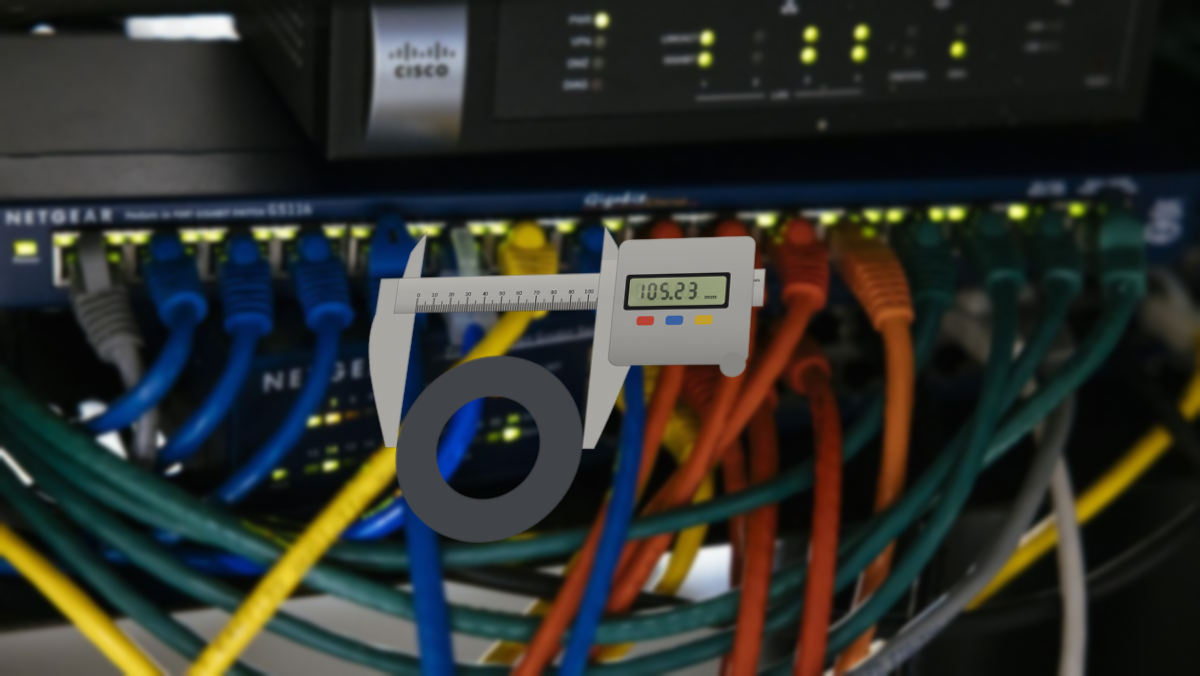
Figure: 105.23mm
